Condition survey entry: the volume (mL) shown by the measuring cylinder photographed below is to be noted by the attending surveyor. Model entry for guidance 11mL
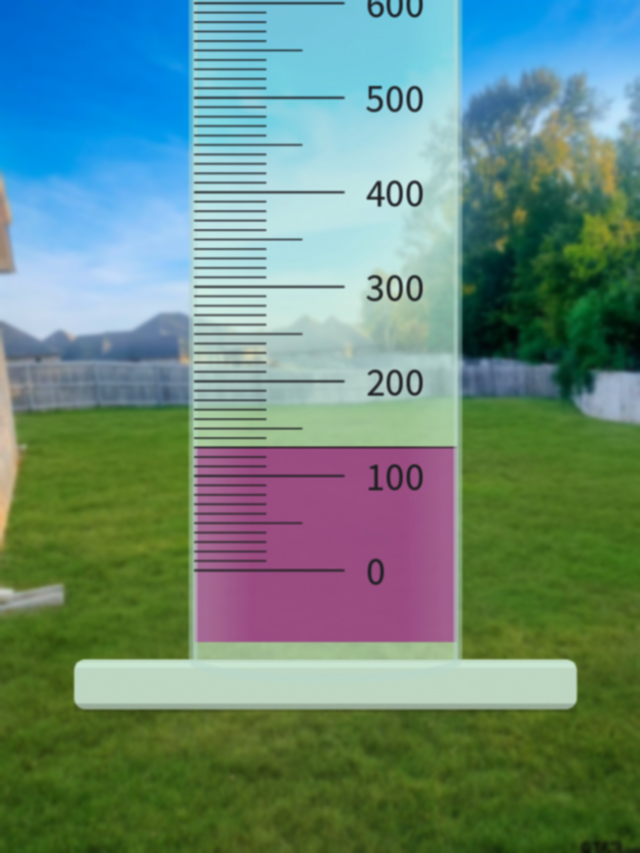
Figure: 130mL
